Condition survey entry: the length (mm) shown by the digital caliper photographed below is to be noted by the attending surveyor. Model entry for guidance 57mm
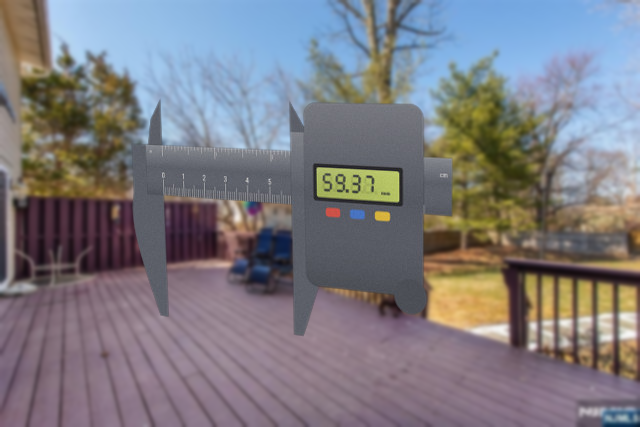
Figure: 59.37mm
